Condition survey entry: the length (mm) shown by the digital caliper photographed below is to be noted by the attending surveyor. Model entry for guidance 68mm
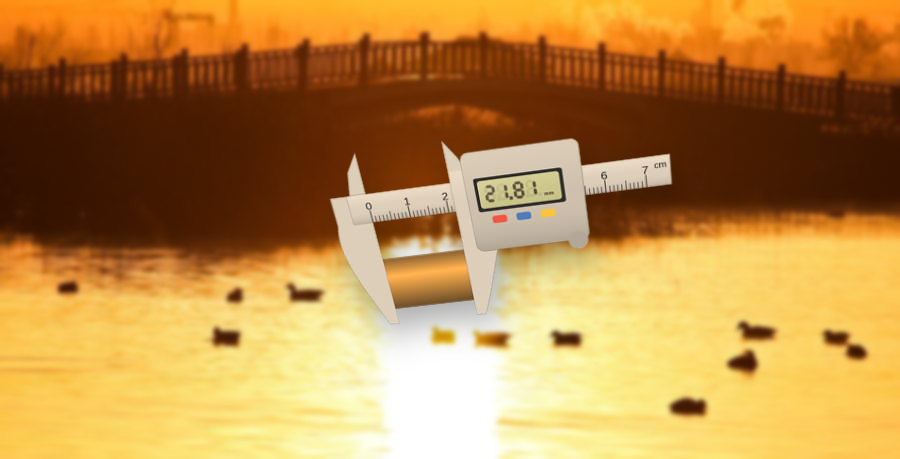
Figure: 21.81mm
